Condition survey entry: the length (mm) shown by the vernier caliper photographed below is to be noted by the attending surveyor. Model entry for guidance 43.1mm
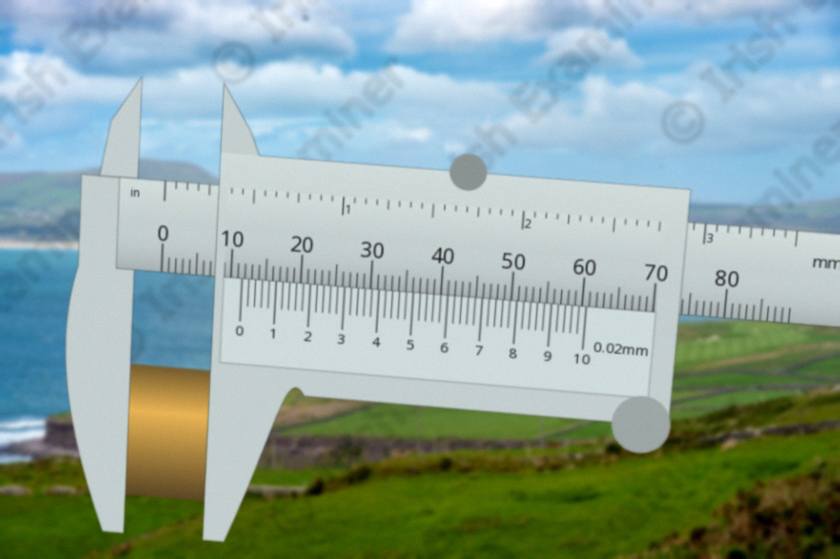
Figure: 11.6mm
